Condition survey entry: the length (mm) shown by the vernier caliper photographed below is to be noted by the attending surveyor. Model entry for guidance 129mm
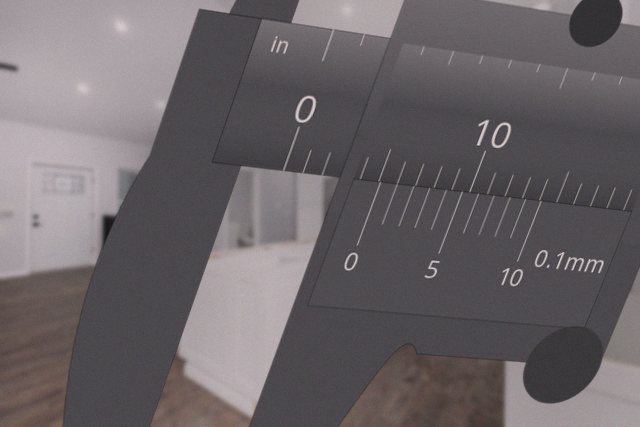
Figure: 5.1mm
